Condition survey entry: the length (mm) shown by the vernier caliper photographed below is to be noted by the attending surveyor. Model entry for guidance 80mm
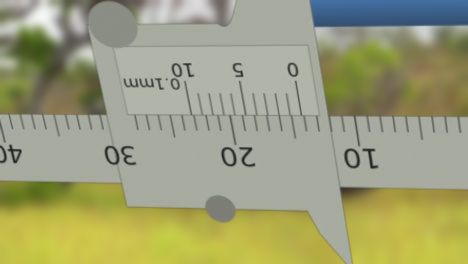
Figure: 14.2mm
